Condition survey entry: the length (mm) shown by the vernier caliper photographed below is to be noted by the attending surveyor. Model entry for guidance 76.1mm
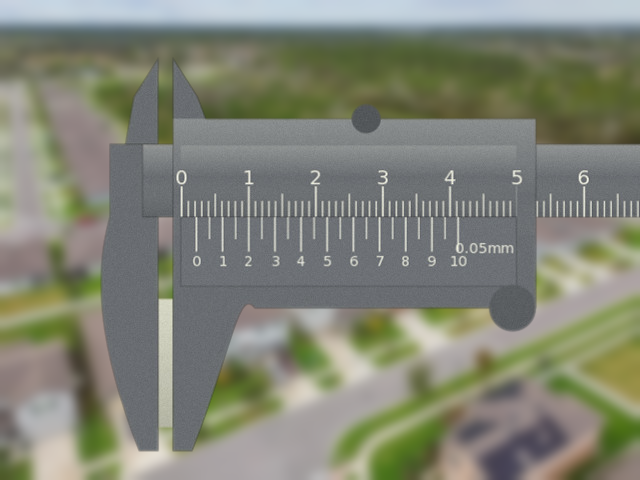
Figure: 2.2mm
